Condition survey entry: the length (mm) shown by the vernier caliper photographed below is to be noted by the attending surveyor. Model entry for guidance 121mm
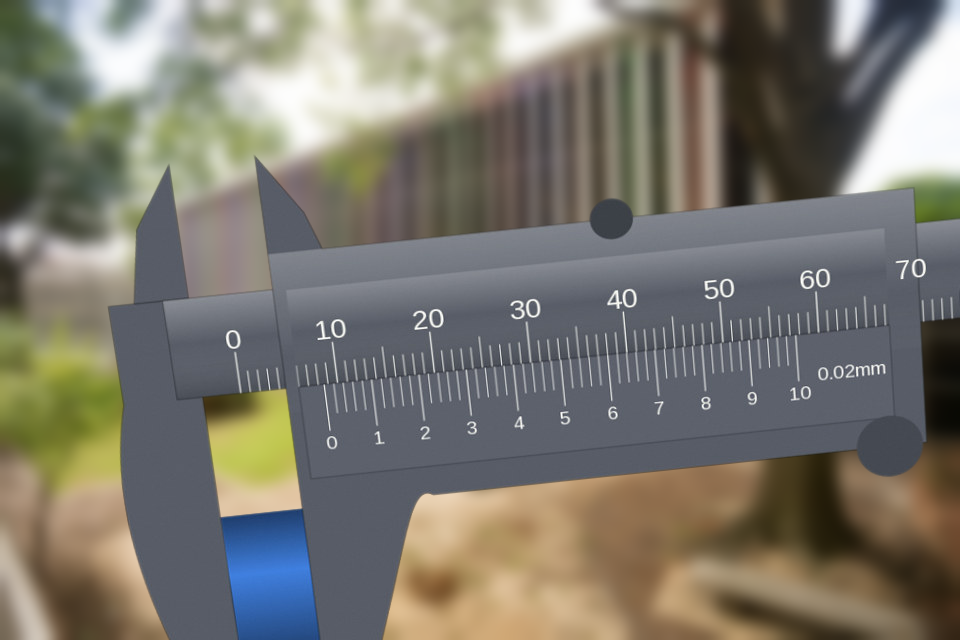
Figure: 8.6mm
